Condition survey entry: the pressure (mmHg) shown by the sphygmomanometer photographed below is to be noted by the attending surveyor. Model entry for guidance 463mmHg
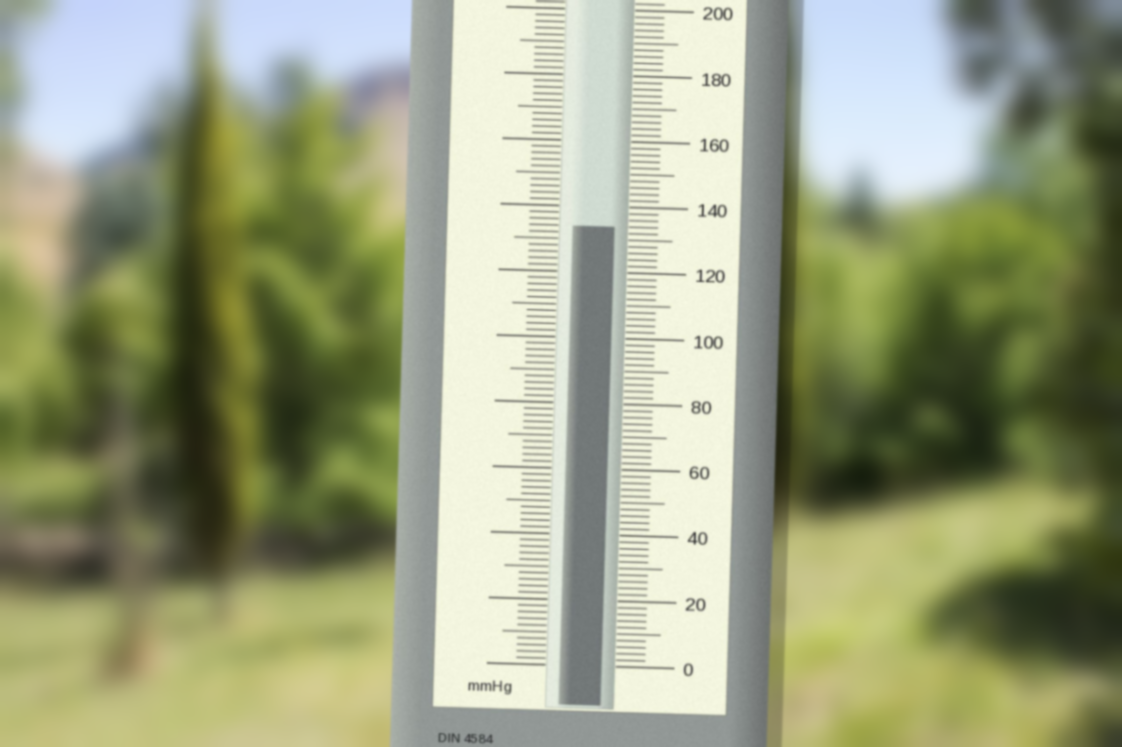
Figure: 134mmHg
